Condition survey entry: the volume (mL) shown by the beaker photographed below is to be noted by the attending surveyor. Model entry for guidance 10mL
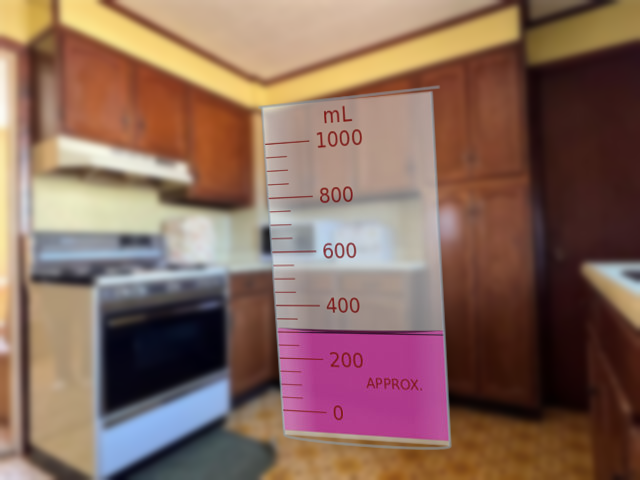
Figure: 300mL
